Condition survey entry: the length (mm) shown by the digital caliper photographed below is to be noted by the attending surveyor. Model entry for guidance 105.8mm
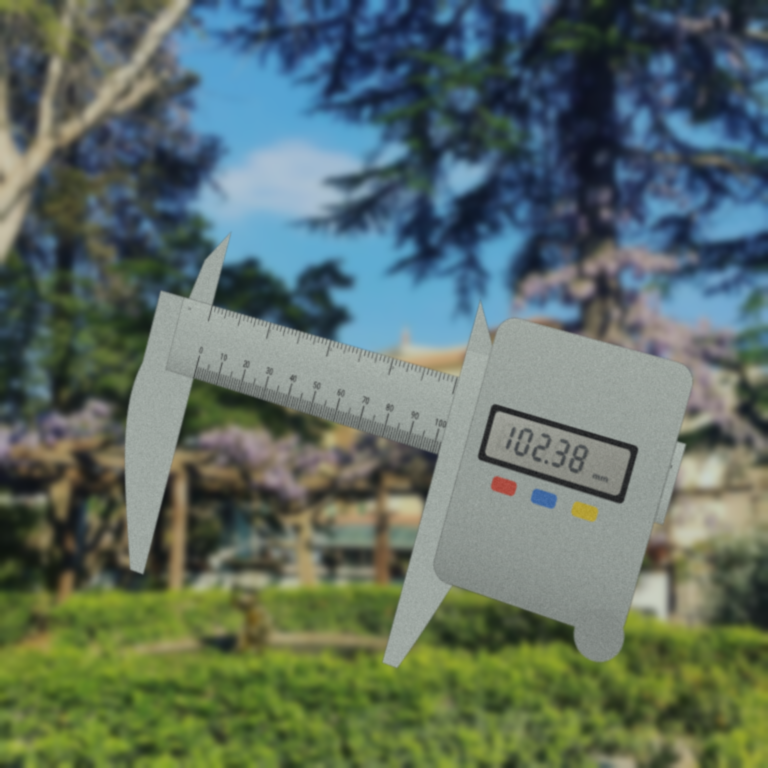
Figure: 102.38mm
